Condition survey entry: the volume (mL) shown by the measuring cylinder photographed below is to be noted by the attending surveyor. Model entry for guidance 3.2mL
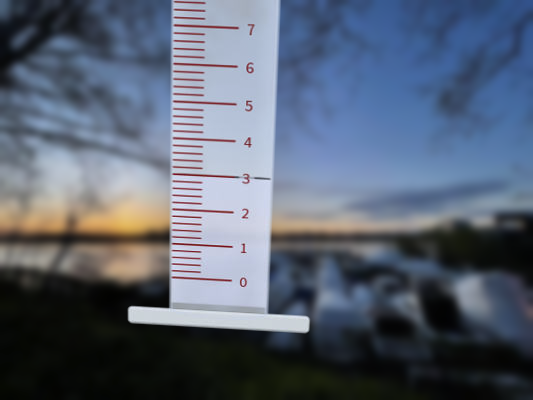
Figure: 3mL
